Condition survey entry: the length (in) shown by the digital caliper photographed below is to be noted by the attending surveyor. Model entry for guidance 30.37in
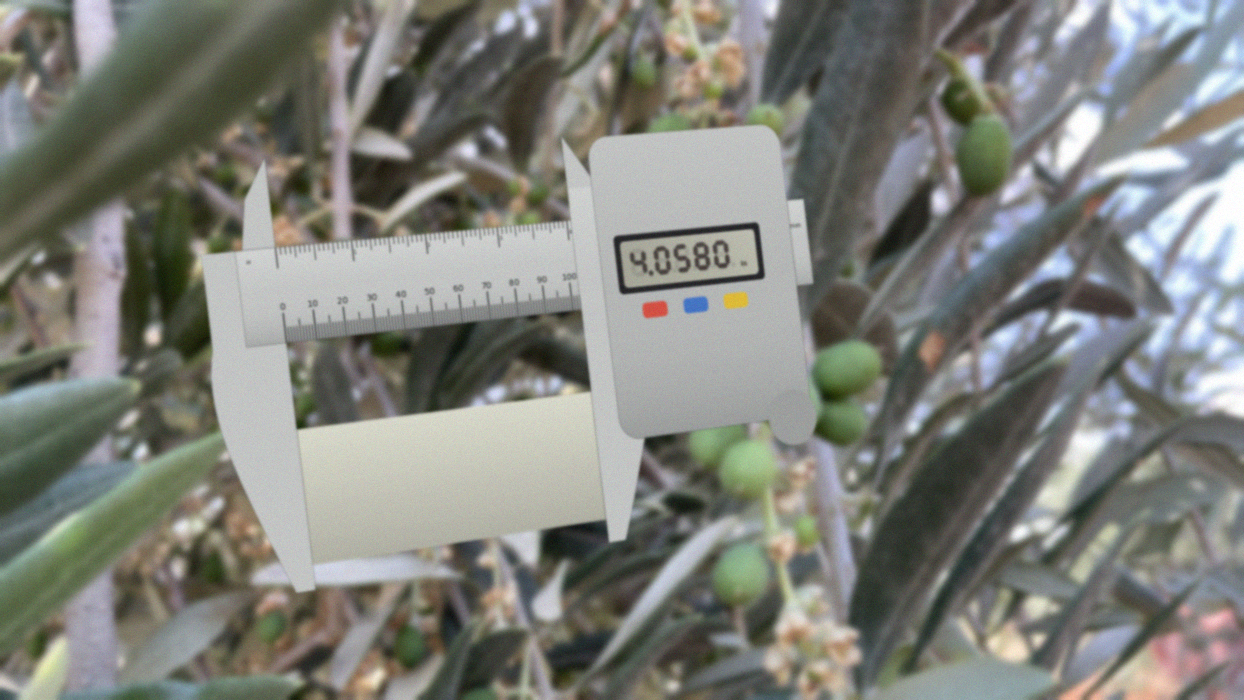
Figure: 4.0580in
